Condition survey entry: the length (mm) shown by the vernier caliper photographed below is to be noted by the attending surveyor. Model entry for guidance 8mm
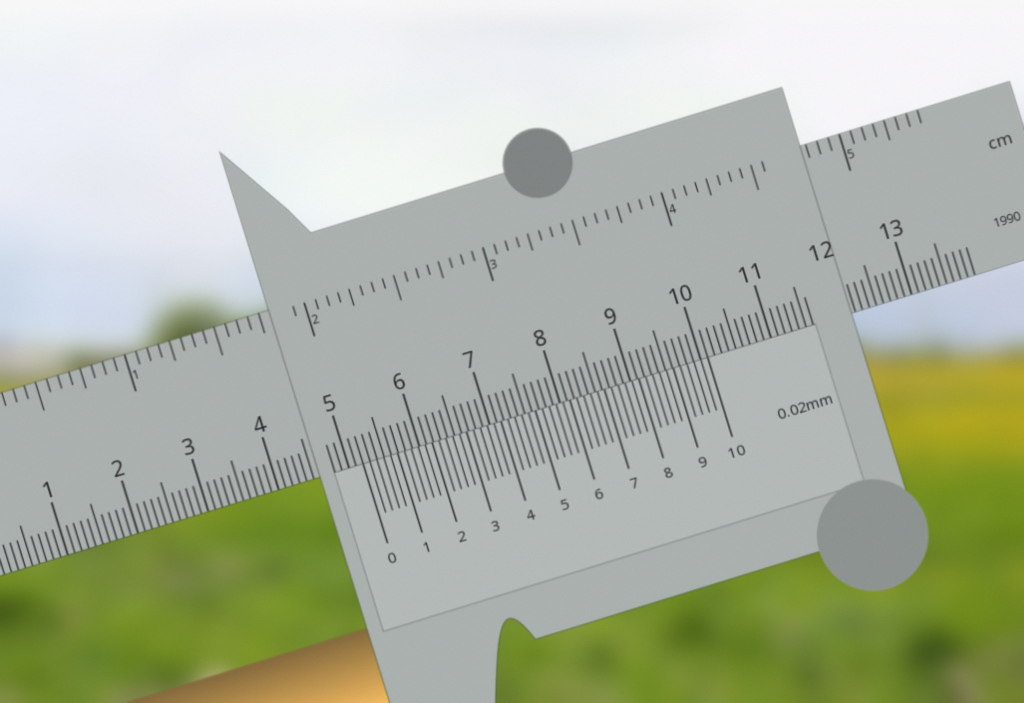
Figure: 52.0mm
